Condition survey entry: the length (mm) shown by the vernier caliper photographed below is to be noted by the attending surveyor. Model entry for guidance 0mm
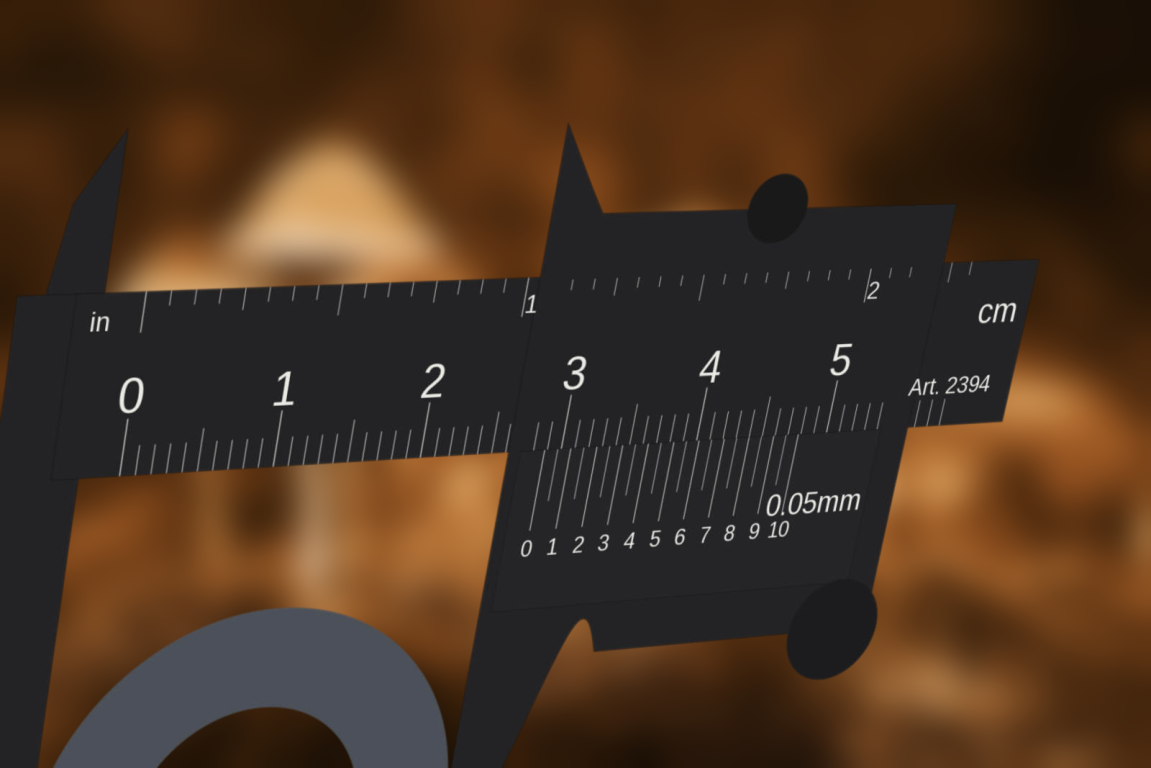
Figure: 28.8mm
